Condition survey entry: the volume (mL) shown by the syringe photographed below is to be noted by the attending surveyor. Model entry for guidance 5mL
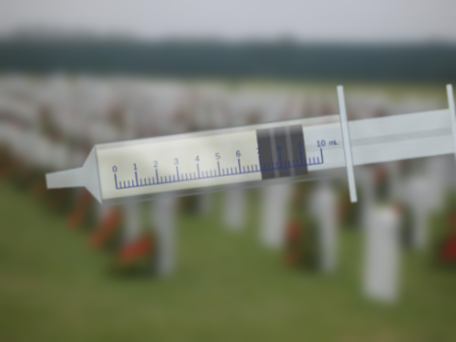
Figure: 7mL
